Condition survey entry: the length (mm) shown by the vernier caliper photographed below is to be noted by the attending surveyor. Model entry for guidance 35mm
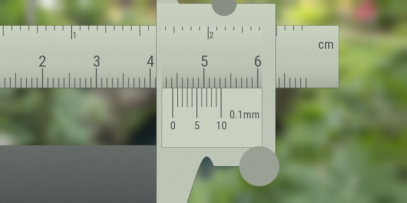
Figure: 44.2mm
